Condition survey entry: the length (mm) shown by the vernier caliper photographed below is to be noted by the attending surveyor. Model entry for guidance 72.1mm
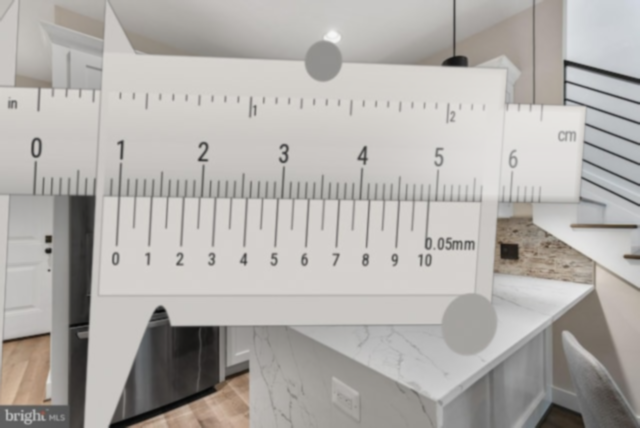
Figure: 10.0mm
